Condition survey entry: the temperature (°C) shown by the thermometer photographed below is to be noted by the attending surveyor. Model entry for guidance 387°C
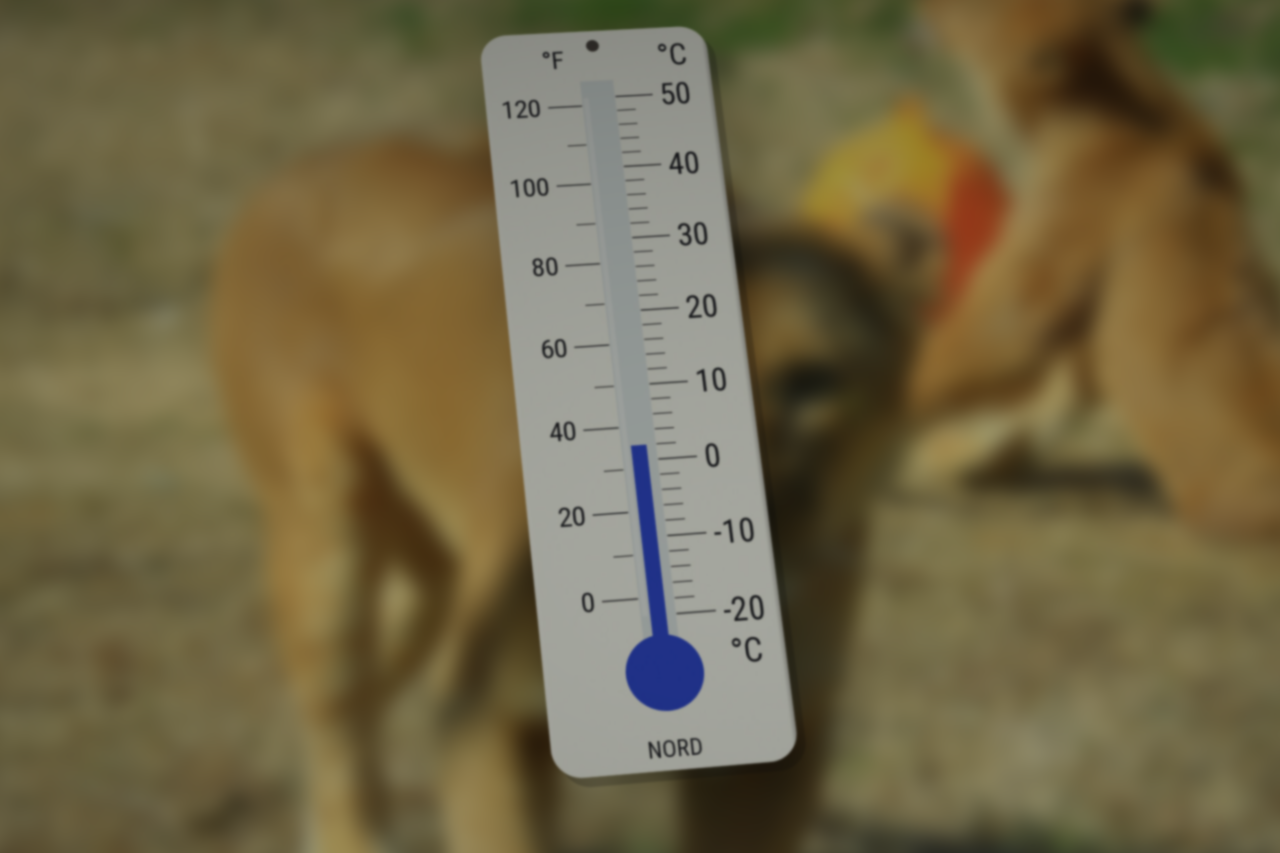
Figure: 2°C
